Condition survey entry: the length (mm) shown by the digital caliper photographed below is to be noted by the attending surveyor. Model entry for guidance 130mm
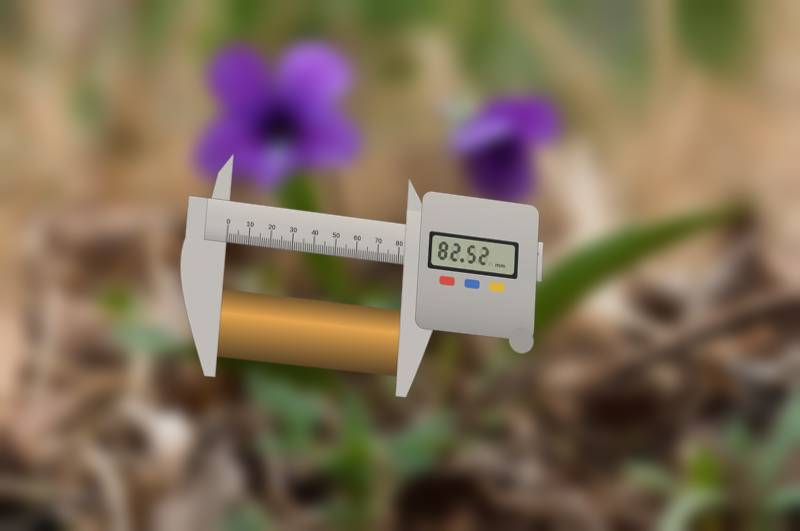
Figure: 82.52mm
